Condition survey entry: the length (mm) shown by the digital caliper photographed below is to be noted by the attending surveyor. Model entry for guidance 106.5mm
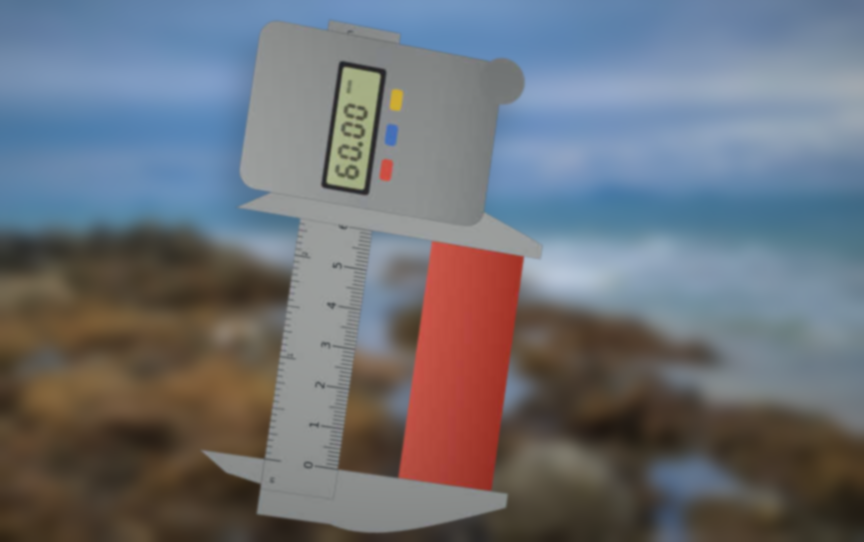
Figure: 60.00mm
